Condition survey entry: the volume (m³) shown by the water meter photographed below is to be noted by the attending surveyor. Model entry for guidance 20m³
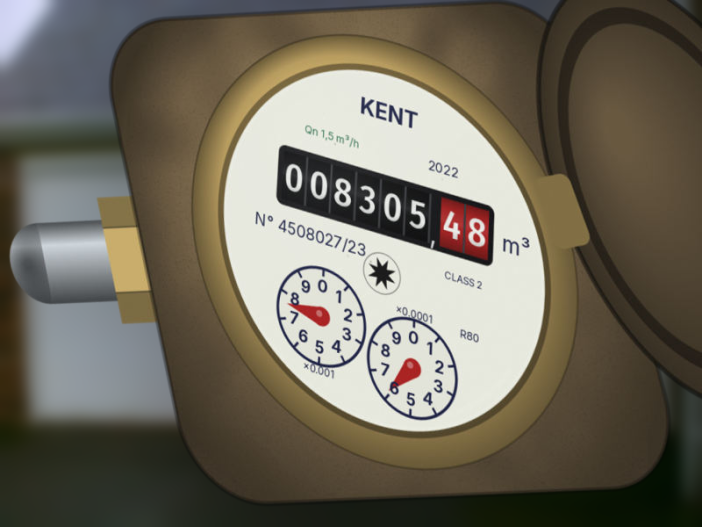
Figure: 8305.4876m³
